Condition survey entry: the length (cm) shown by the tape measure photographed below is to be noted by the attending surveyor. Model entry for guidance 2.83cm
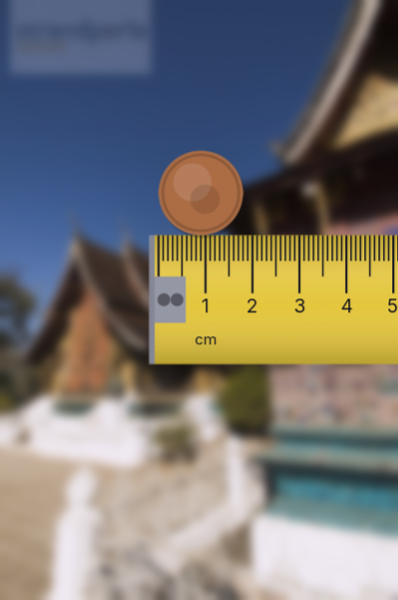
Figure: 1.8cm
